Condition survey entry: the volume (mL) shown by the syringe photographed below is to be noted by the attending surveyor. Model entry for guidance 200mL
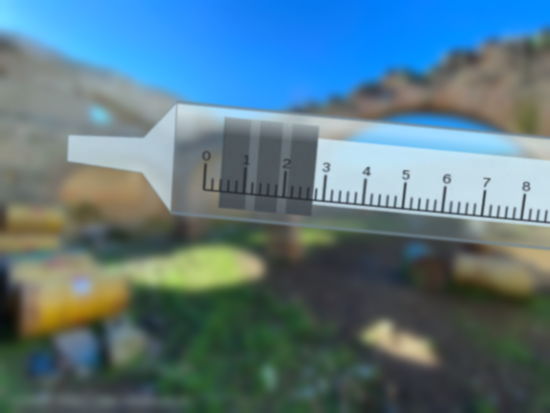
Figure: 0.4mL
